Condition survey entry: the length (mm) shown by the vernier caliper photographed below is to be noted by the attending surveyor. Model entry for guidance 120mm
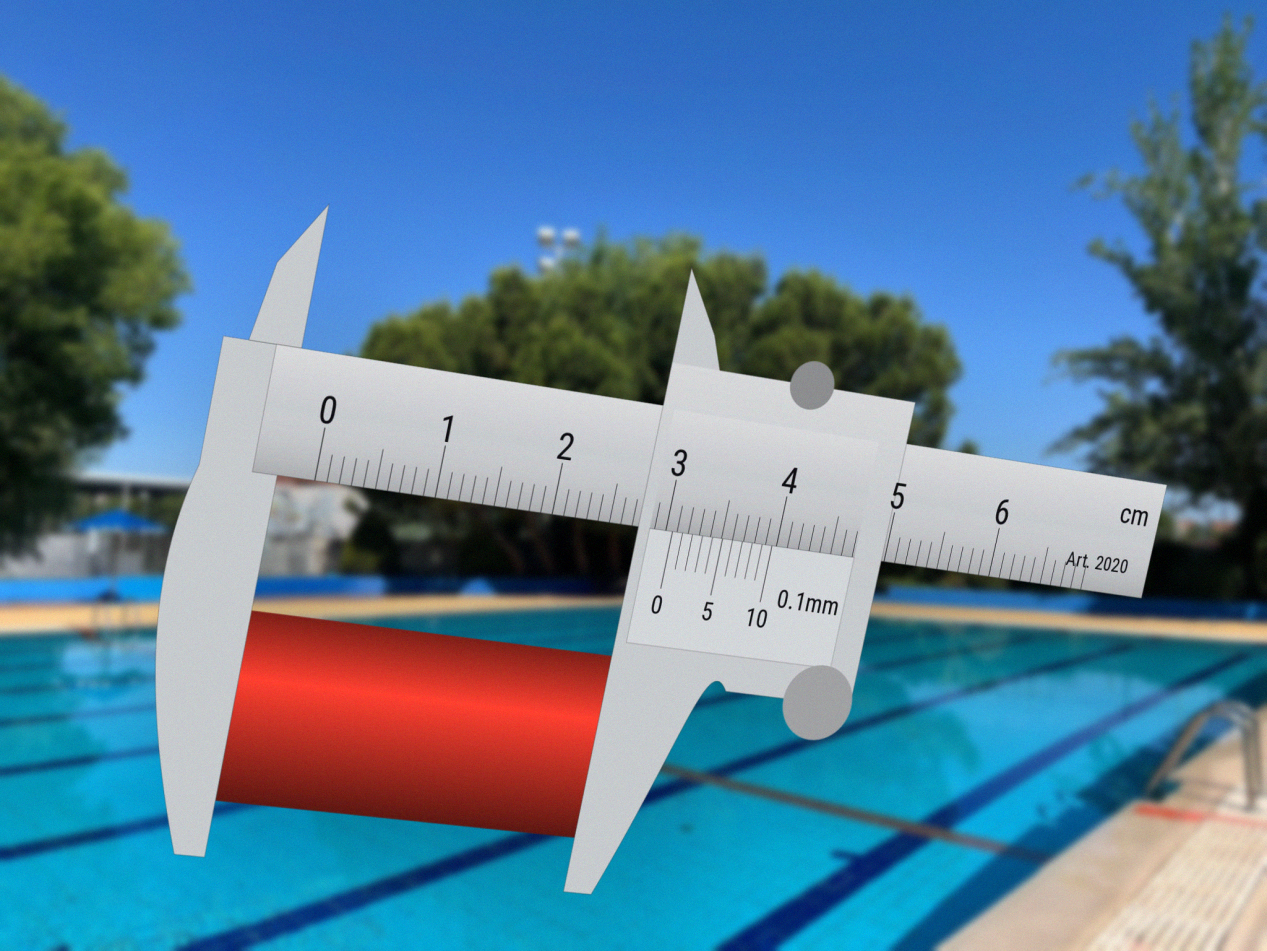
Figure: 30.6mm
